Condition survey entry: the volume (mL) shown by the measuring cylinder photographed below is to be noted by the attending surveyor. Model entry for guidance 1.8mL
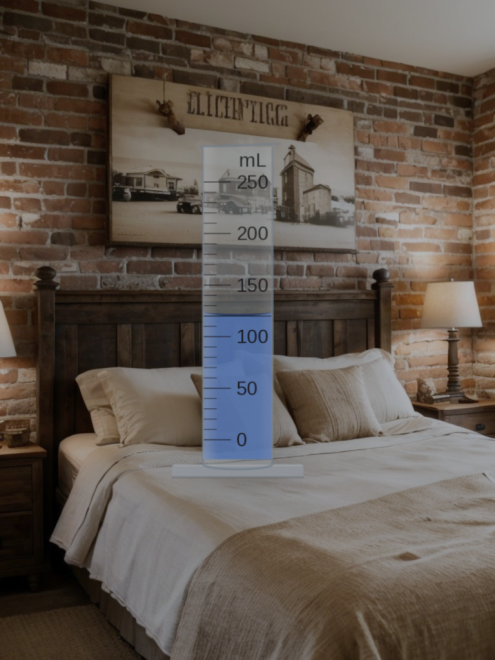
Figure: 120mL
